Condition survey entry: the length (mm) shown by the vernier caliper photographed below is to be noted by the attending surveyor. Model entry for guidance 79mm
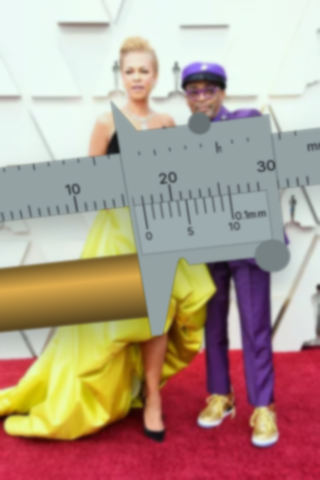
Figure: 17.0mm
